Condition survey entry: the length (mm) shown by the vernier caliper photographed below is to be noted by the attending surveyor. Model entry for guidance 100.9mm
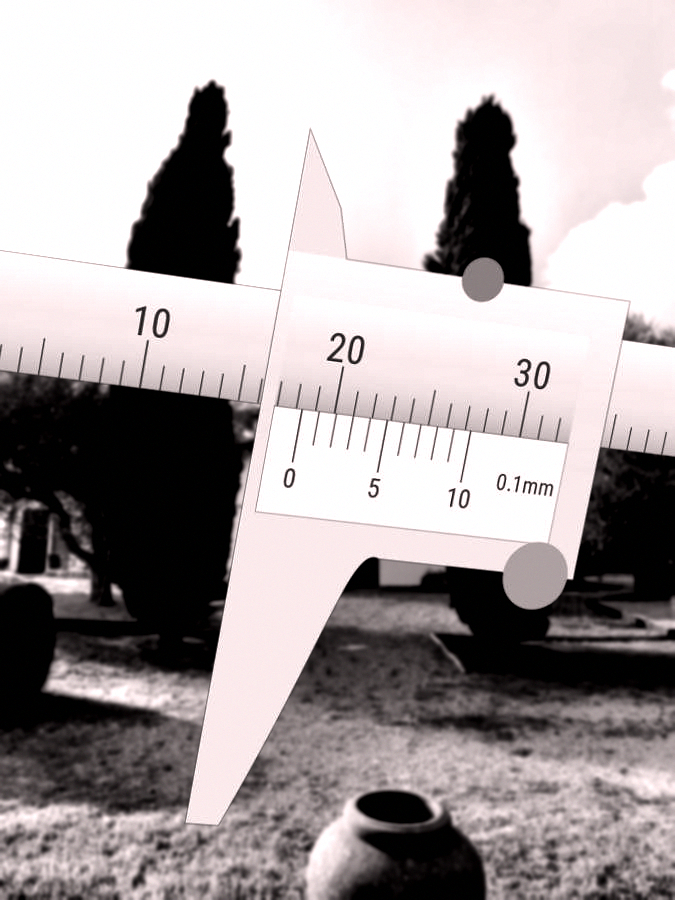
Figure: 18.3mm
